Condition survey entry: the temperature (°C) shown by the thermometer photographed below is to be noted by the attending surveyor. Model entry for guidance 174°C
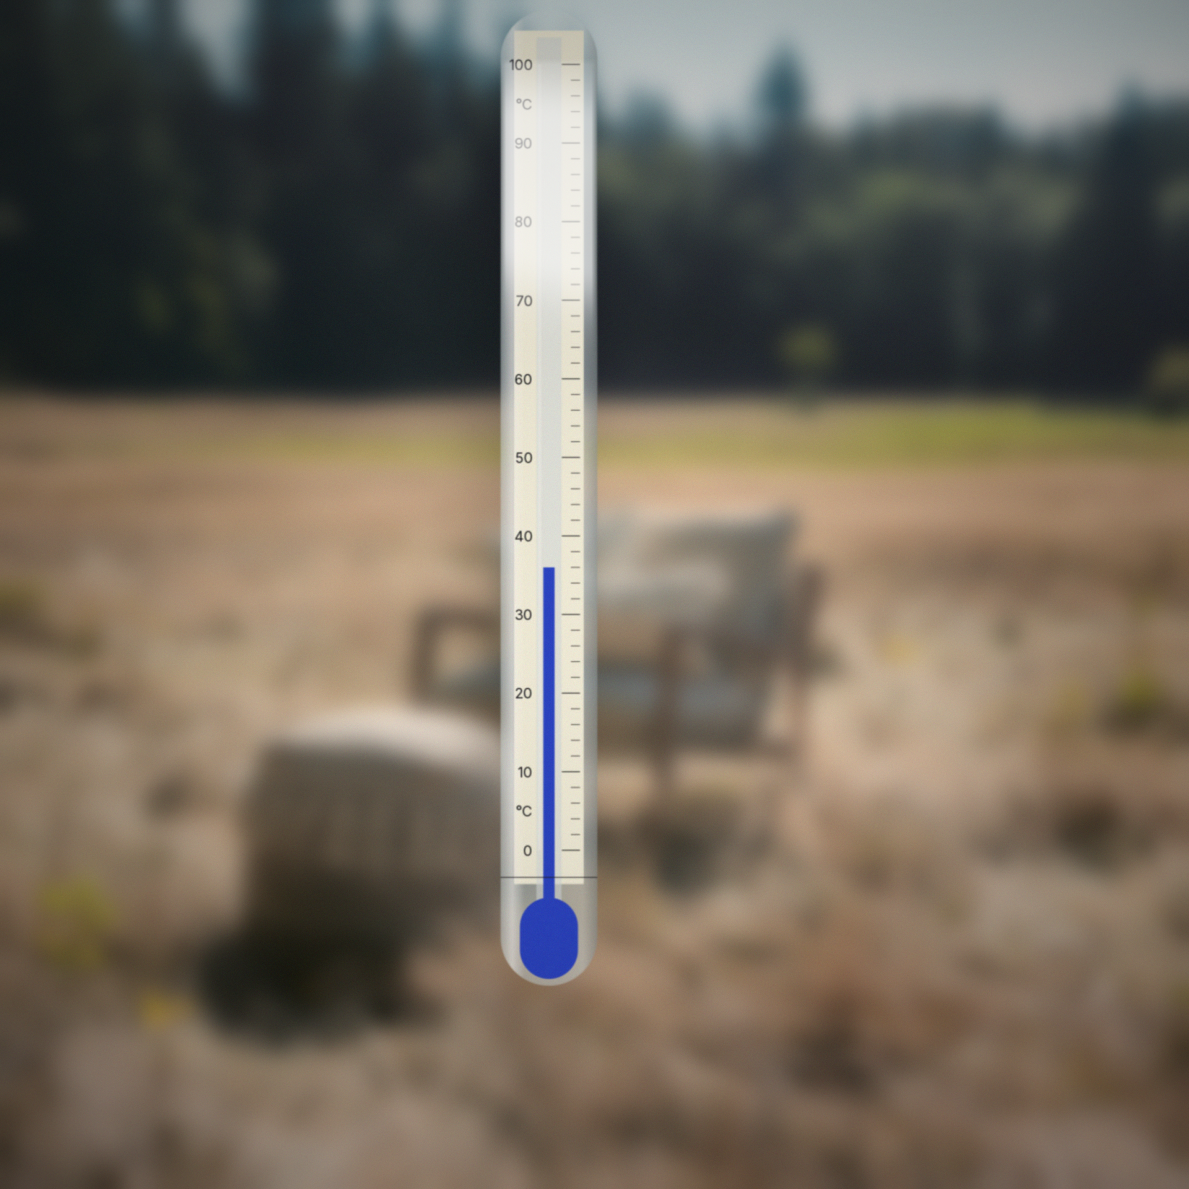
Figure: 36°C
